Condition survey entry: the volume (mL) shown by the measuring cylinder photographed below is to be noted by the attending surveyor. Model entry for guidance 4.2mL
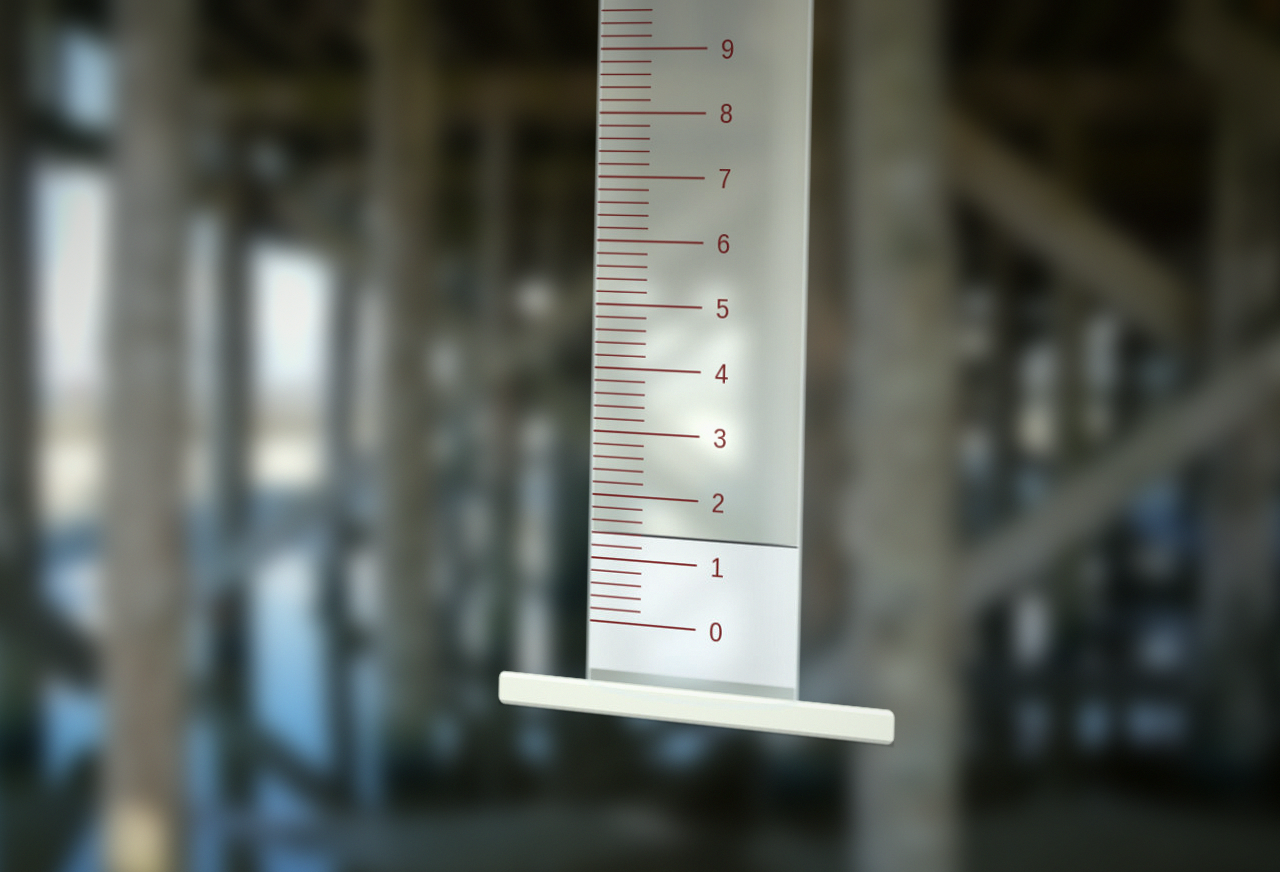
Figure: 1.4mL
